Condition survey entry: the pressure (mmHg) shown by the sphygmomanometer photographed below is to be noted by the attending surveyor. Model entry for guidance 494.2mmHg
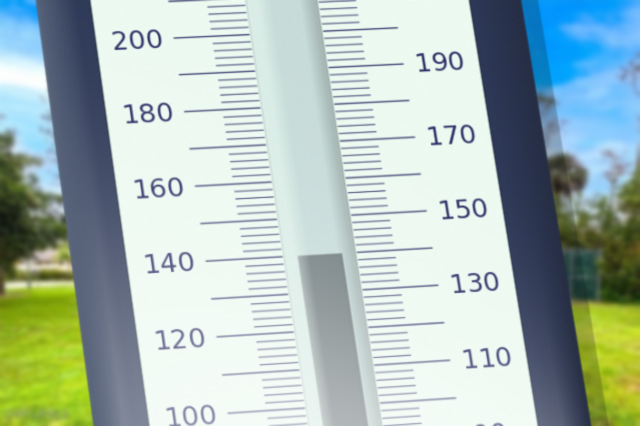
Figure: 140mmHg
